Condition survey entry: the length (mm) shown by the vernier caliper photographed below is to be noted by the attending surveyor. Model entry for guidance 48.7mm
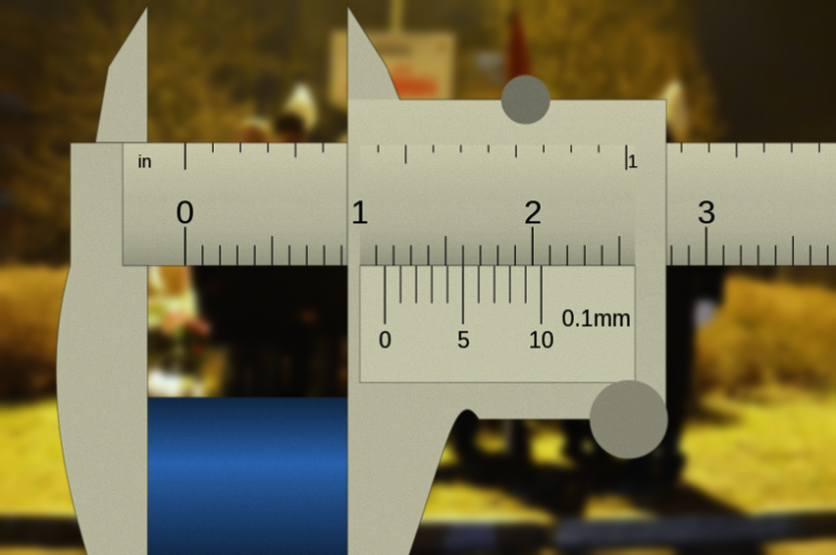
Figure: 11.5mm
